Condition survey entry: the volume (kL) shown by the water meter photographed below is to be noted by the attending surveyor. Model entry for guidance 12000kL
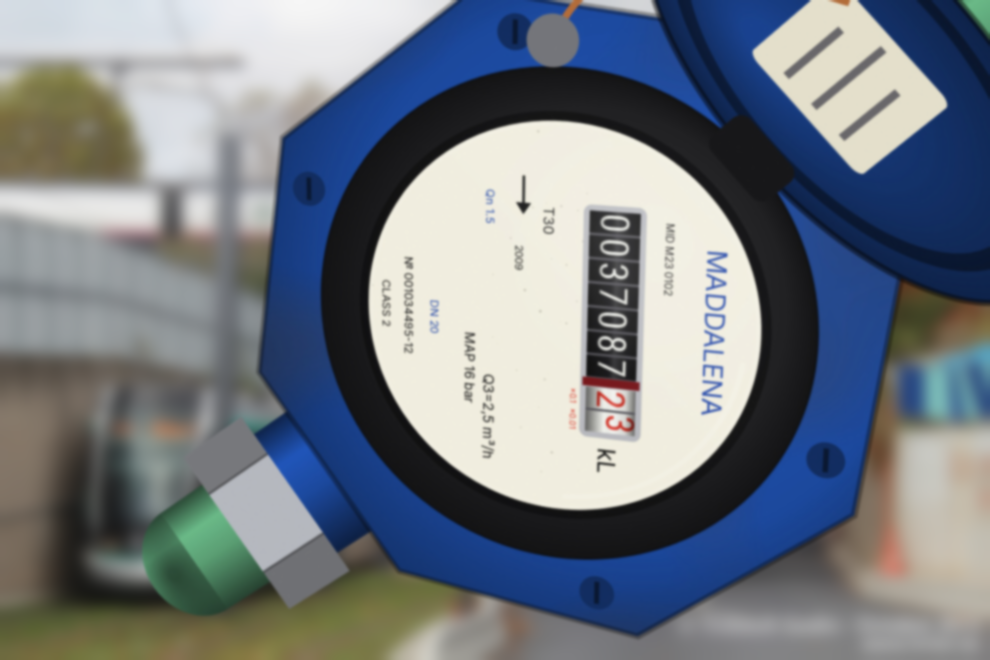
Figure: 37087.23kL
